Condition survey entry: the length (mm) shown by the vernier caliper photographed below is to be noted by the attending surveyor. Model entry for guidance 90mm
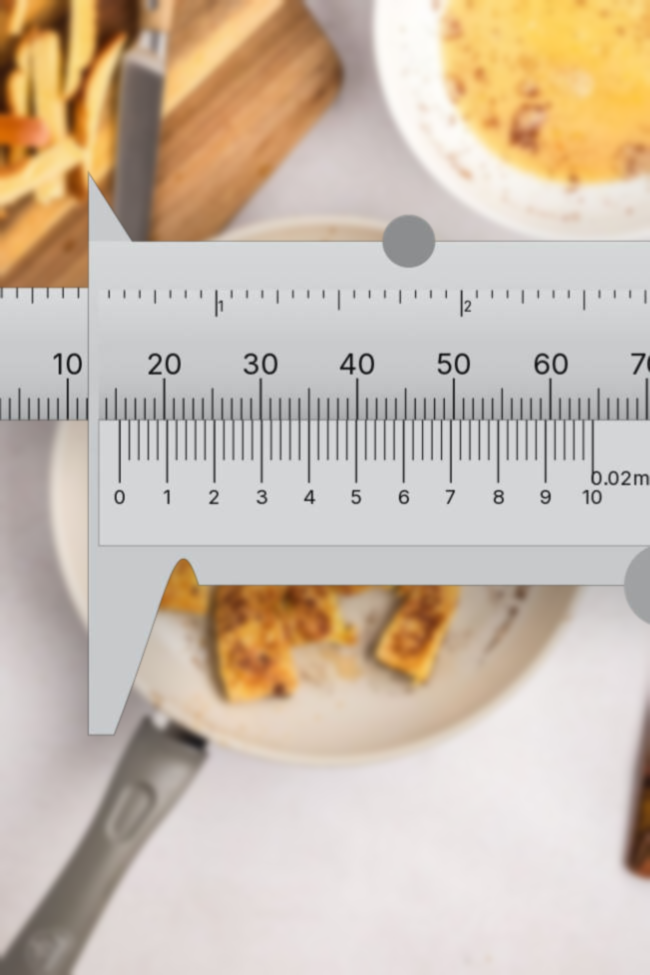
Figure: 15.4mm
